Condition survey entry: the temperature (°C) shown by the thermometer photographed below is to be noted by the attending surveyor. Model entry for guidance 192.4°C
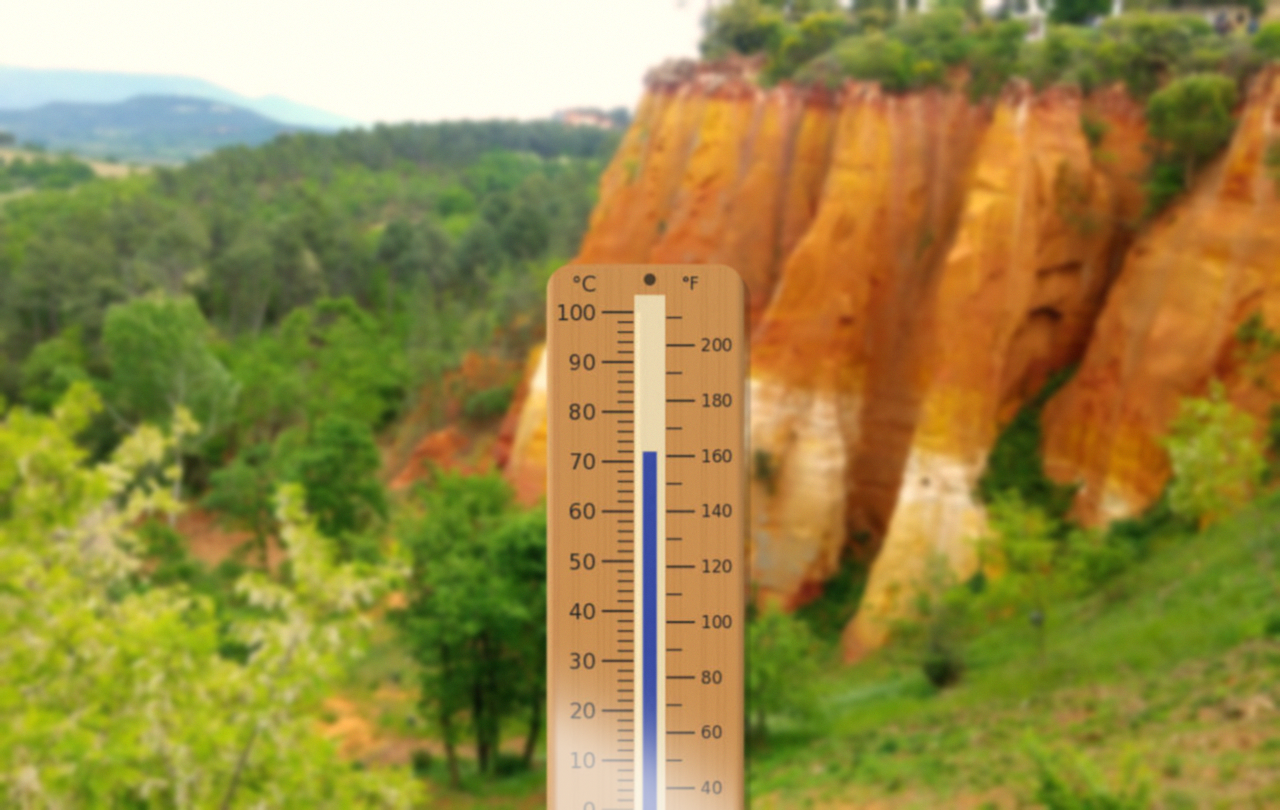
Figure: 72°C
